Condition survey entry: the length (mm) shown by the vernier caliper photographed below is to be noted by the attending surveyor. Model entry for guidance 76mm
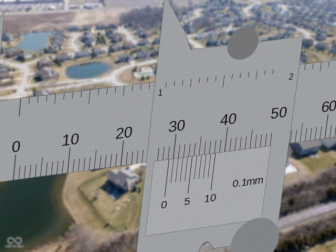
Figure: 29.2mm
